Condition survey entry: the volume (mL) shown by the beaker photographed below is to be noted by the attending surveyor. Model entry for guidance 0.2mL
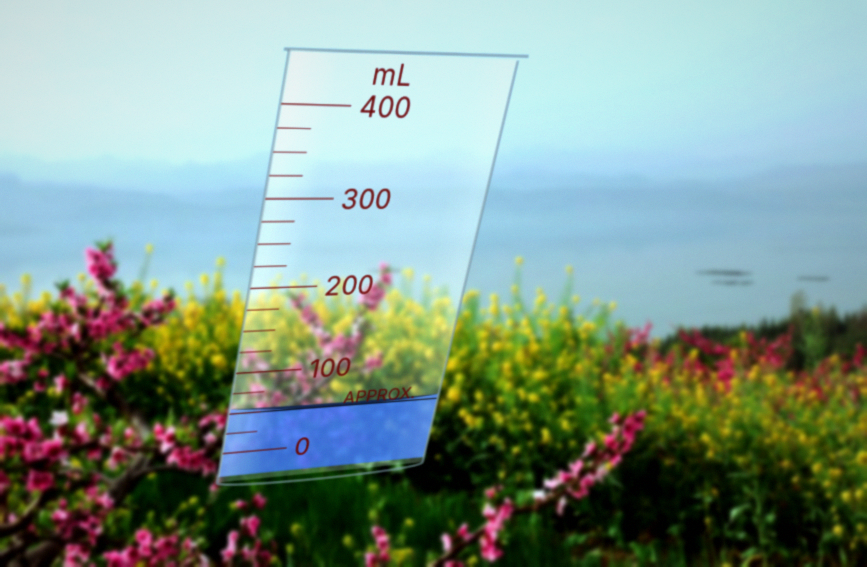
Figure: 50mL
